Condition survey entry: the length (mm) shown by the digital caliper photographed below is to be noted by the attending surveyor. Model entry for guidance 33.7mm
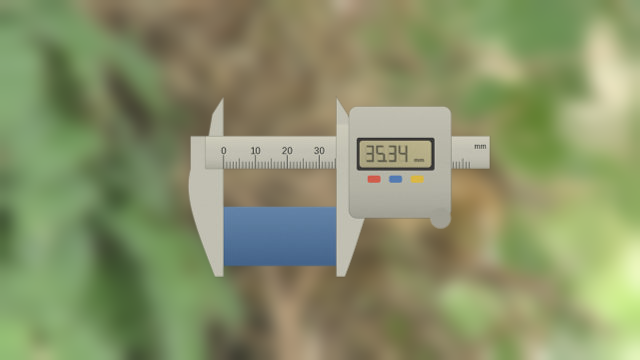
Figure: 35.34mm
